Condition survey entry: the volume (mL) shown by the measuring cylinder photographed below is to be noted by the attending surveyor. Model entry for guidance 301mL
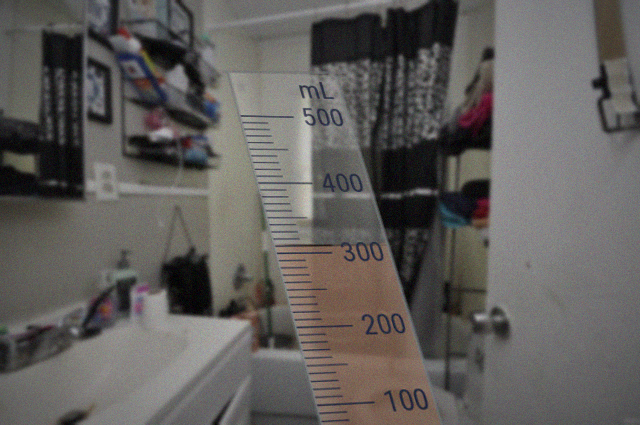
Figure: 310mL
